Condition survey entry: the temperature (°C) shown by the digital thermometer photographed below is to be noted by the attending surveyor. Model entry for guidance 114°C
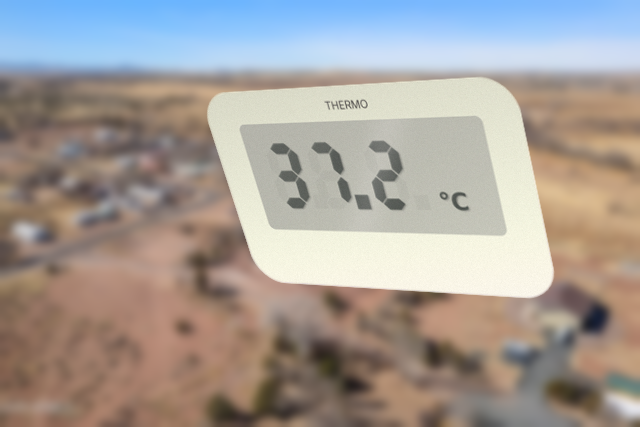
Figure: 37.2°C
